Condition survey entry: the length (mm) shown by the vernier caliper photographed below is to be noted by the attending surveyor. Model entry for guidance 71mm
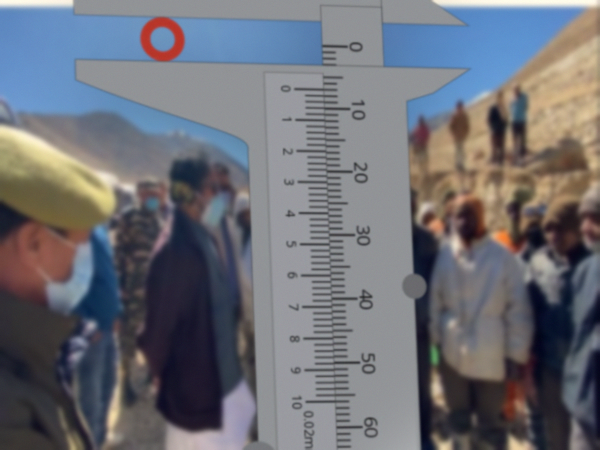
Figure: 7.0mm
